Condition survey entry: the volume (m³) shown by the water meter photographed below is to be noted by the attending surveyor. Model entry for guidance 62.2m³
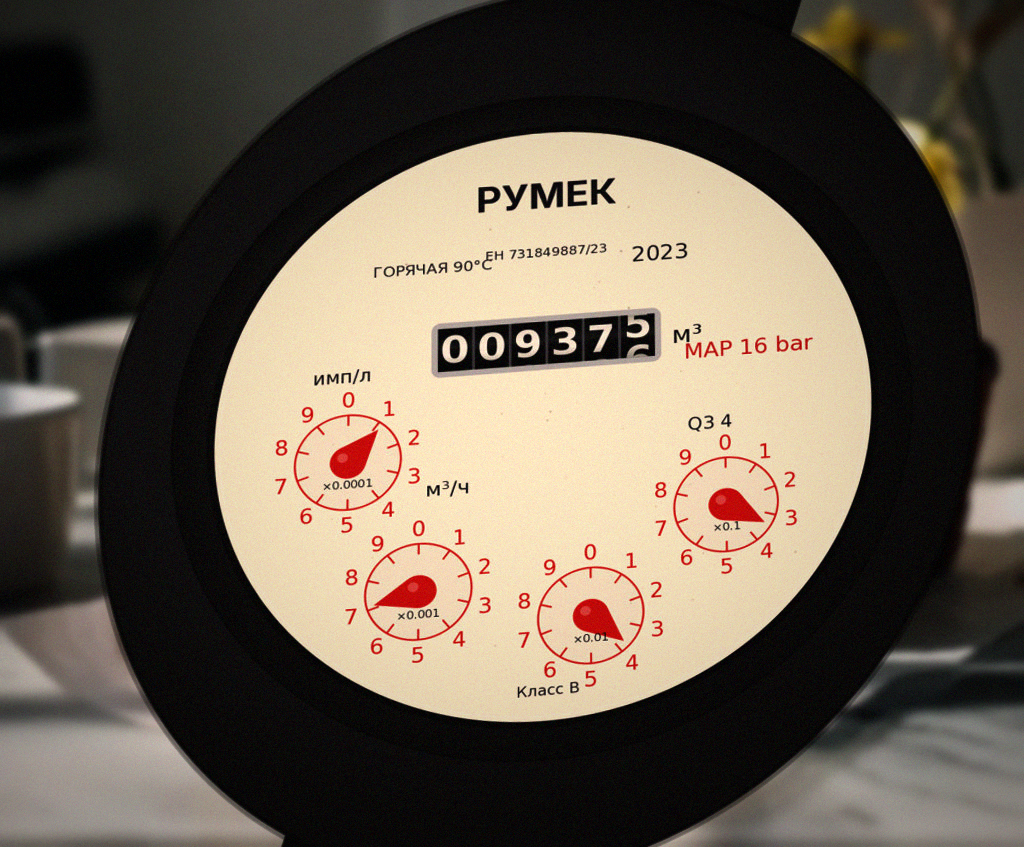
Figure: 9375.3371m³
